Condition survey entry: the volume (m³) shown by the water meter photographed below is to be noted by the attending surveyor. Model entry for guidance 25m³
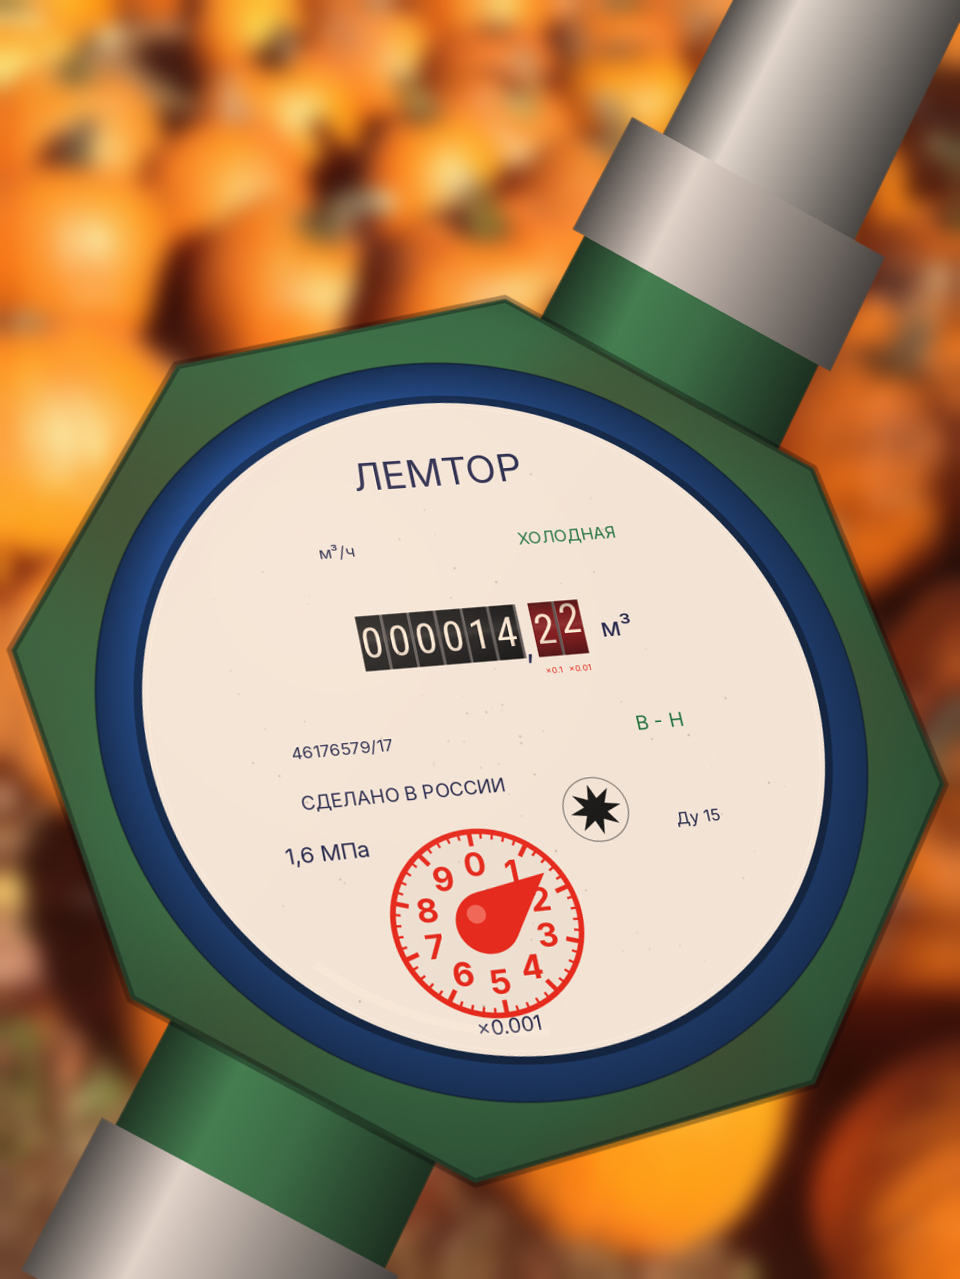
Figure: 14.221m³
